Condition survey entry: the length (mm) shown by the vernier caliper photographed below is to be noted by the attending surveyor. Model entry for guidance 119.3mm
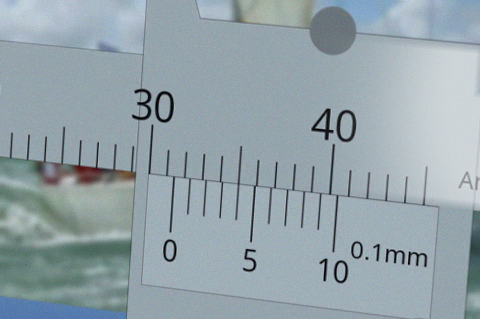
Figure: 31.4mm
